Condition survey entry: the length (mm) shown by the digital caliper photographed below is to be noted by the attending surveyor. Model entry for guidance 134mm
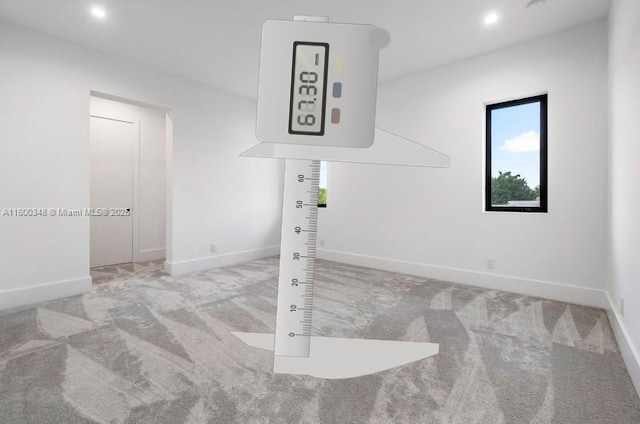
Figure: 67.30mm
